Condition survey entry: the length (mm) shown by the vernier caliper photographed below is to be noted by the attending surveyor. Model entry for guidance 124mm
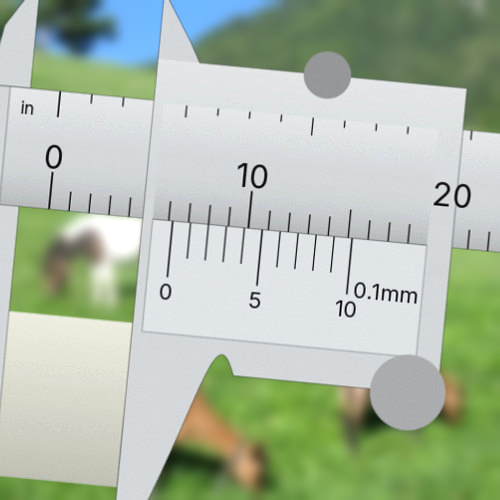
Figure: 6.2mm
